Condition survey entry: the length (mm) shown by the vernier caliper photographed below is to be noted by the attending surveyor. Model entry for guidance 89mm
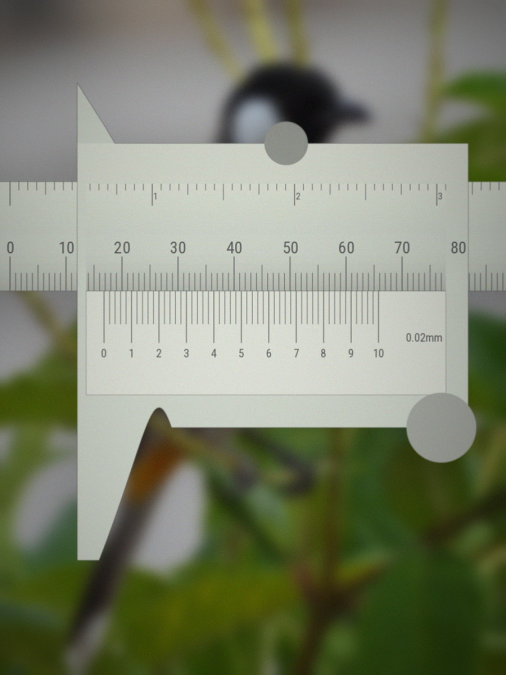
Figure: 16.8mm
